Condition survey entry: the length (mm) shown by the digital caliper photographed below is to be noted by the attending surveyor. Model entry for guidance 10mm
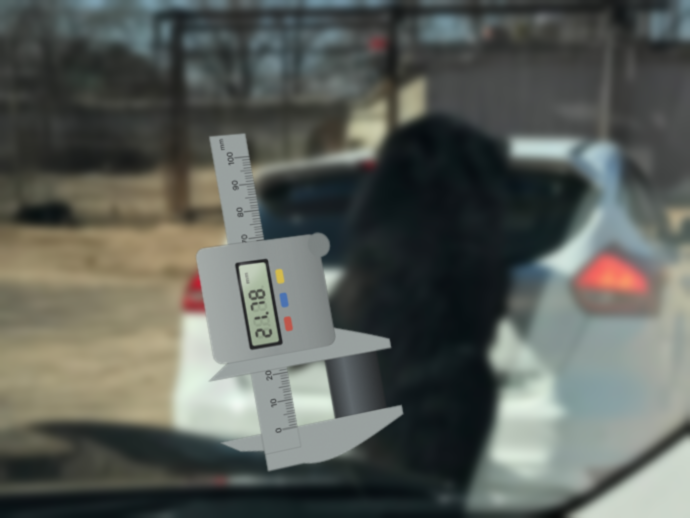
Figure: 21.78mm
